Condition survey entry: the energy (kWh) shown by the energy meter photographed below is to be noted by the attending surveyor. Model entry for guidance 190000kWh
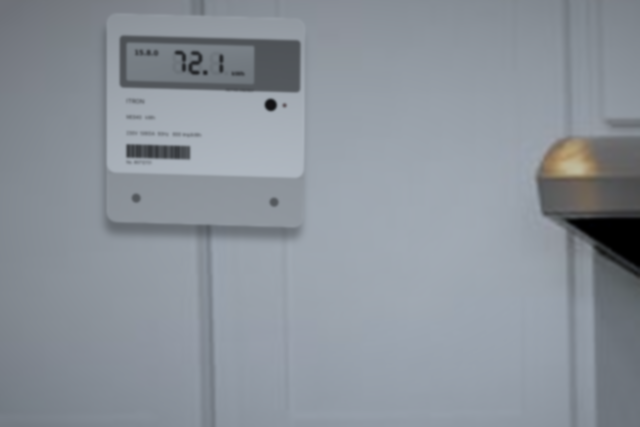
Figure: 72.1kWh
